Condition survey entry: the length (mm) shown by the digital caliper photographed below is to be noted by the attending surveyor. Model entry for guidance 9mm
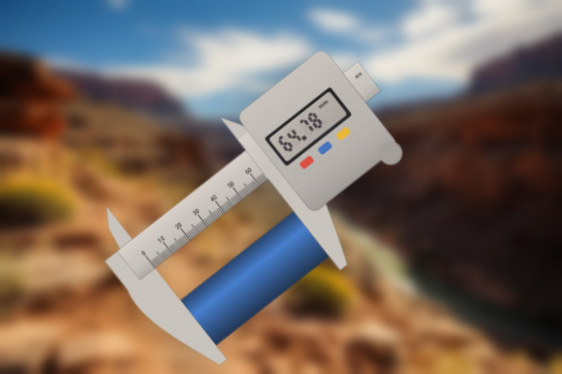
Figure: 64.78mm
